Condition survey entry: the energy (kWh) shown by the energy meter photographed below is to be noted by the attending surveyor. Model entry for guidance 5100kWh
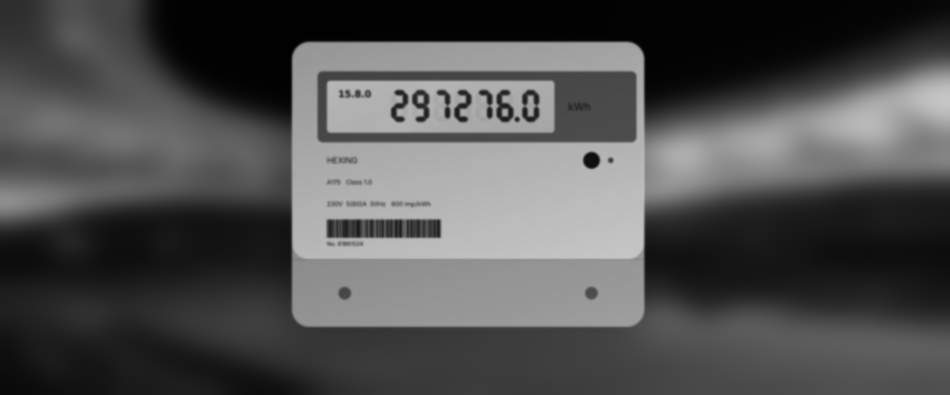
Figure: 297276.0kWh
